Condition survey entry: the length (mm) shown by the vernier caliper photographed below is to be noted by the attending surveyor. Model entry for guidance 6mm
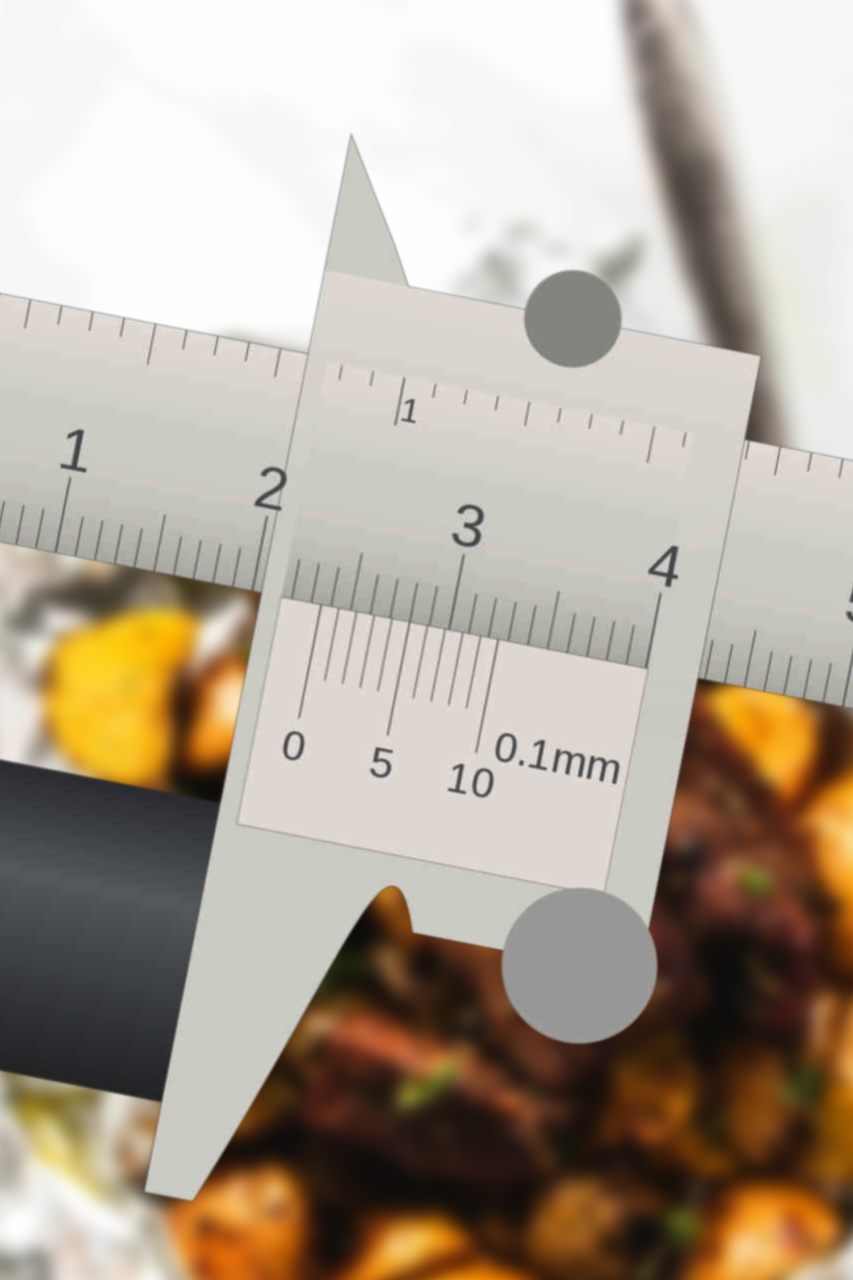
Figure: 23.5mm
